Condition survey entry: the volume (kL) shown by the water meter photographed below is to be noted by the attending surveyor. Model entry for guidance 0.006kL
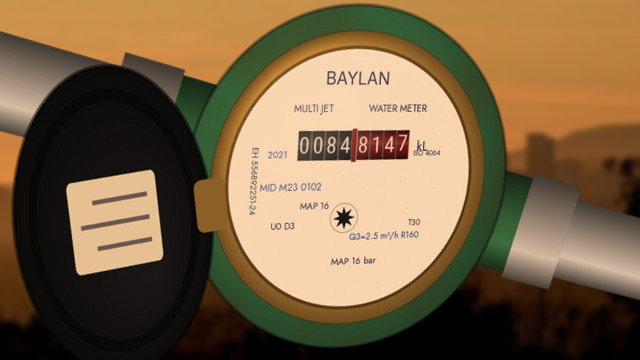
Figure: 84.8147kL
